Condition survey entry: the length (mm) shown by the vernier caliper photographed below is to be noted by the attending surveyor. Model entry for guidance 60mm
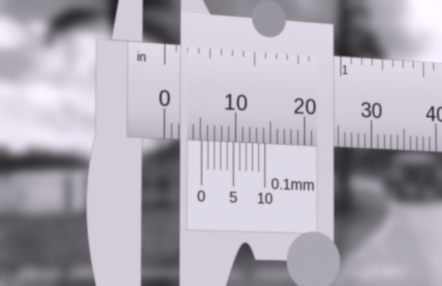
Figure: 5.2mm
